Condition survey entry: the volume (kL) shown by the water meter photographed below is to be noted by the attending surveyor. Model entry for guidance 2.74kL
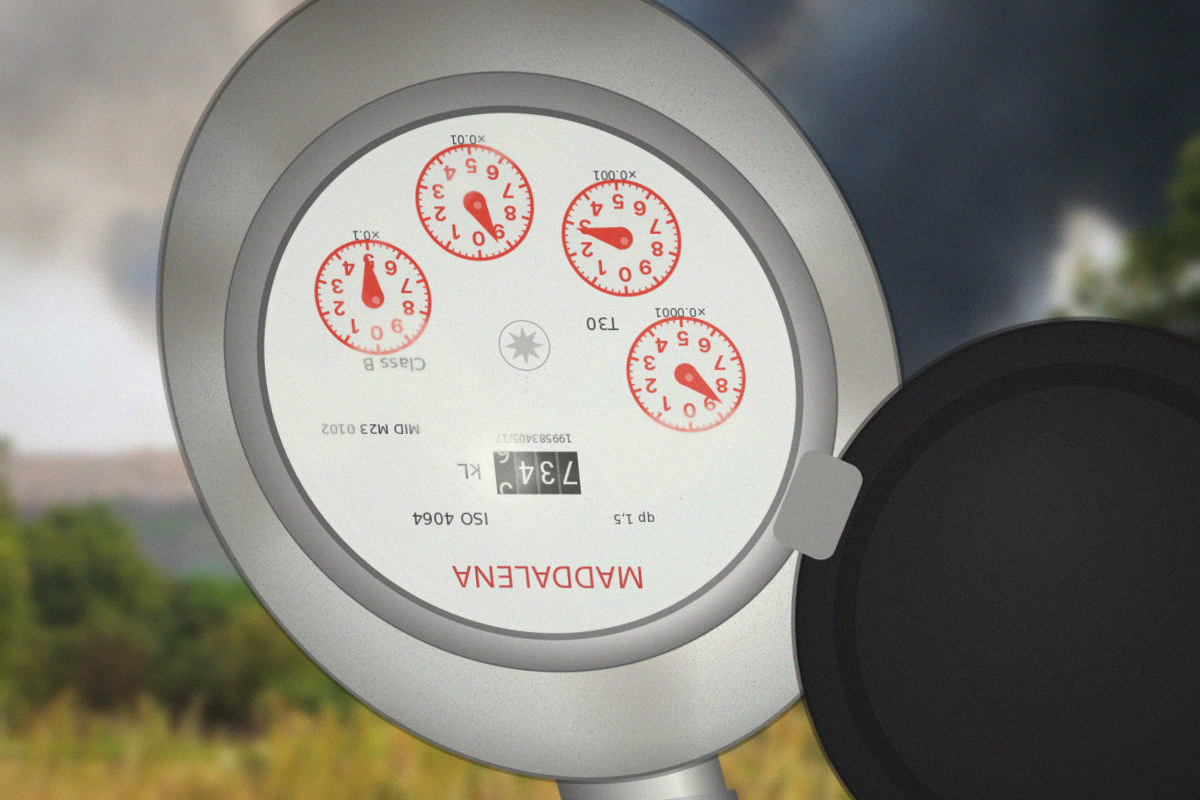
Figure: 7345.4928kL
